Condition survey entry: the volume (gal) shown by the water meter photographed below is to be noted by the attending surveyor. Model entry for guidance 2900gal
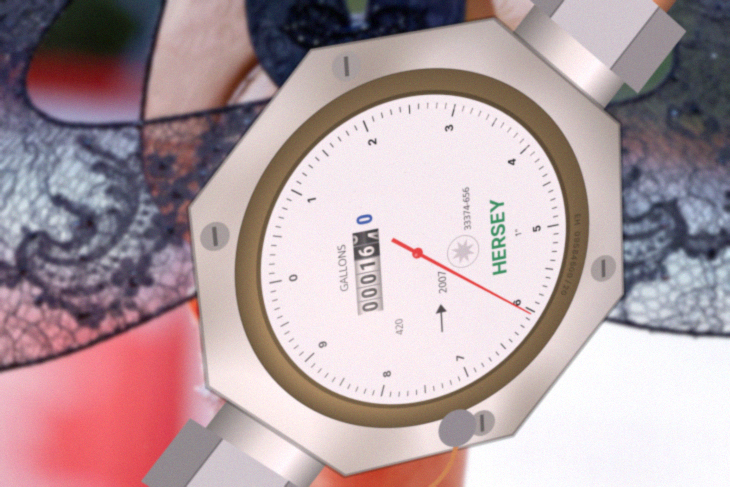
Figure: 1636.0gal
